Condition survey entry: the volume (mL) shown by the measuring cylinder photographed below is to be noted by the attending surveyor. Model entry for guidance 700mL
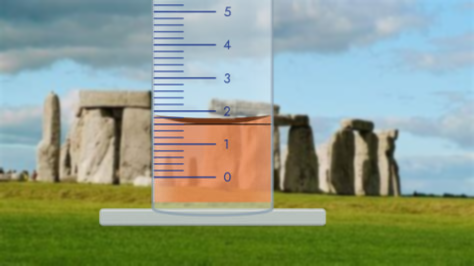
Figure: 1.6mL
